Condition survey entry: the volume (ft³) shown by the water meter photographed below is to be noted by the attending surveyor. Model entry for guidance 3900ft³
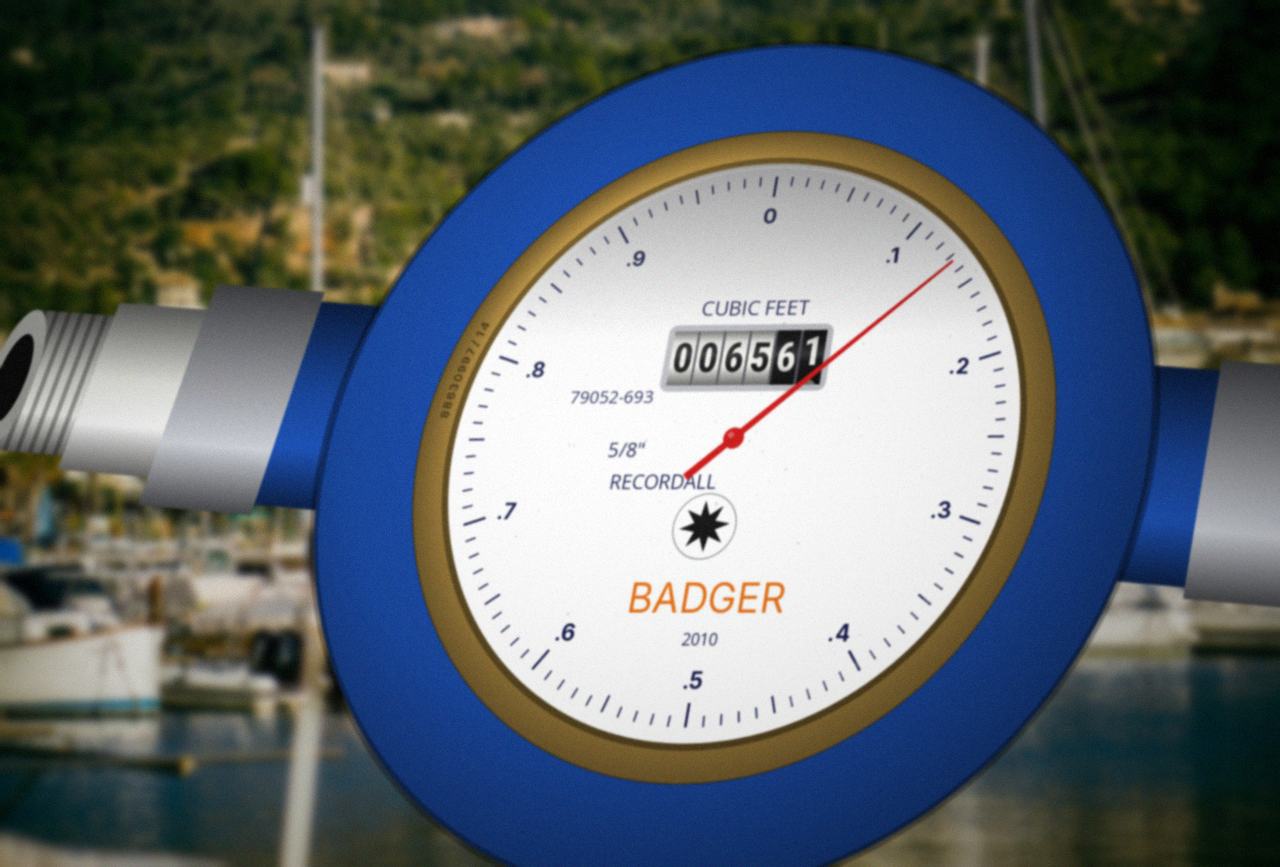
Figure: 6561.13ft³
